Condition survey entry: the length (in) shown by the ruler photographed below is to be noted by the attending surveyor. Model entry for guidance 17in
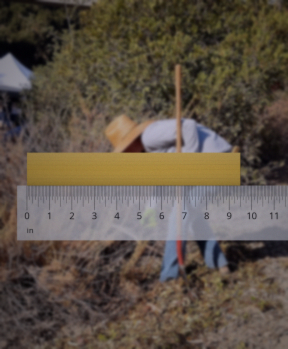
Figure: 9.5in
